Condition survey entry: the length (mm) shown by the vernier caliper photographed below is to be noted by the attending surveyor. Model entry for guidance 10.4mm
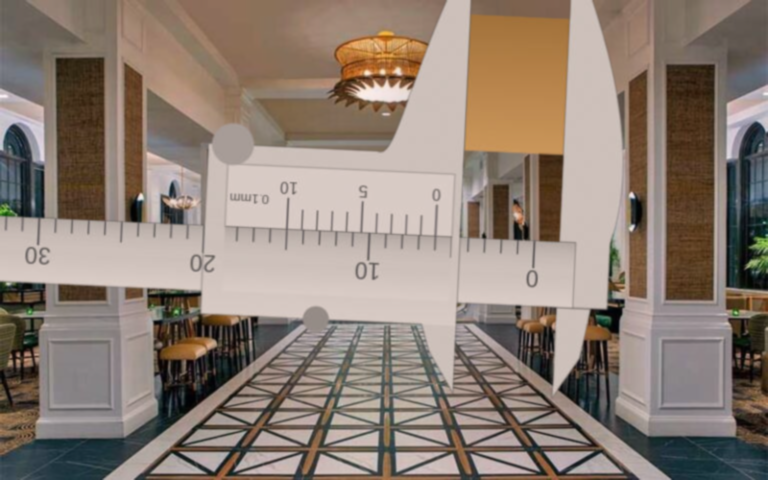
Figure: 6.0mm
